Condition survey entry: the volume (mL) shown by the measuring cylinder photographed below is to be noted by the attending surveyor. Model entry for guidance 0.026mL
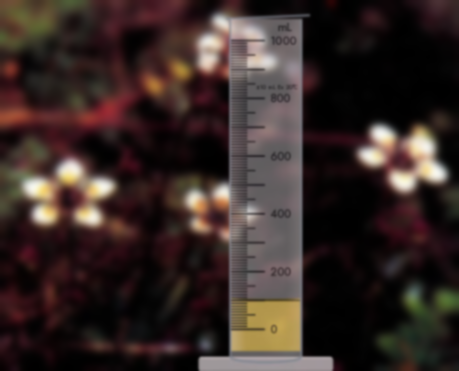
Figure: 100mL
